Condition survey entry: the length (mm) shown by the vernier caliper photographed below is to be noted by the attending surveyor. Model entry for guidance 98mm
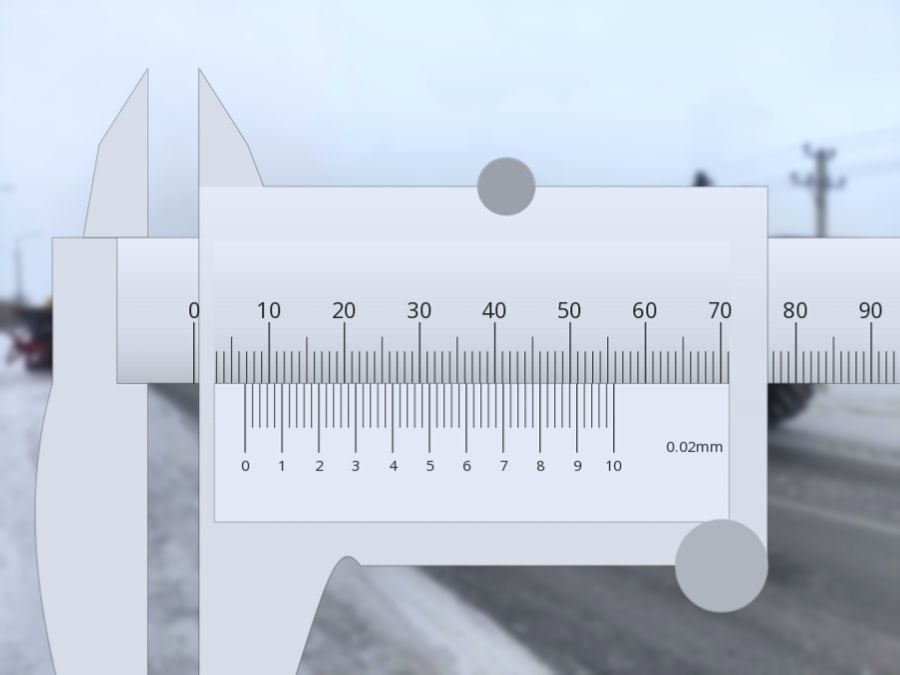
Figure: 6.8mm
